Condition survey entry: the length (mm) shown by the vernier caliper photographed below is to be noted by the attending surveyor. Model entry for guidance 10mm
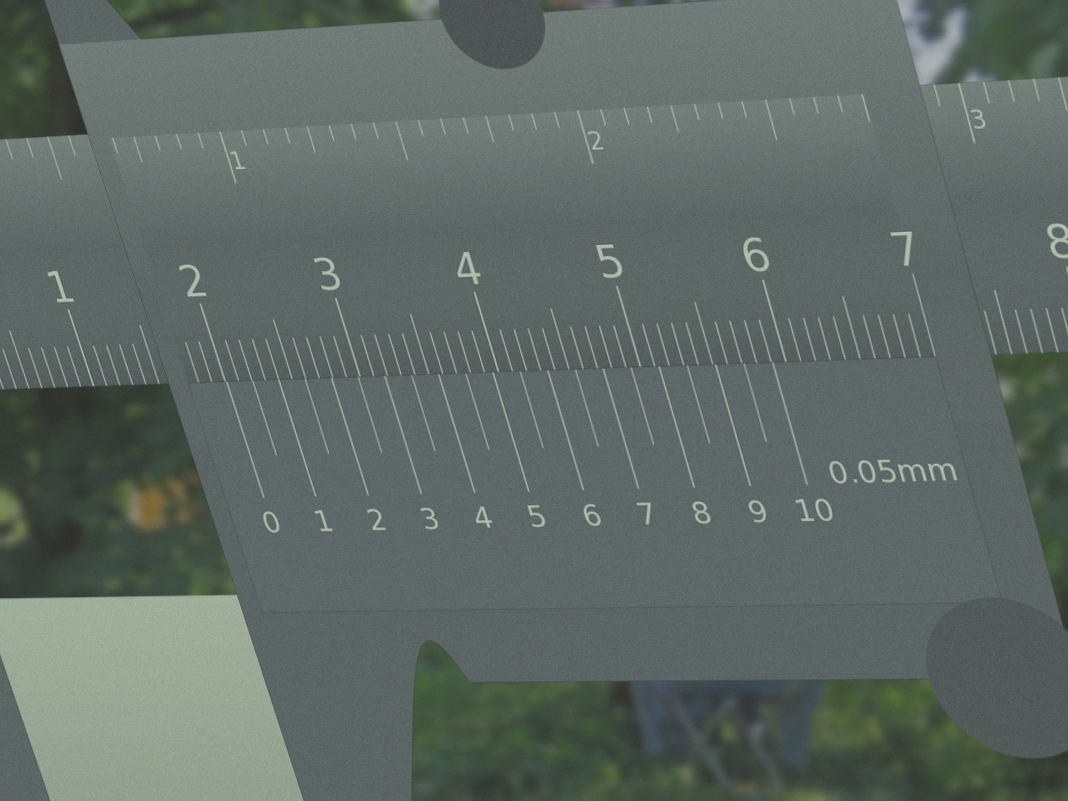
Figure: 20.1mm
